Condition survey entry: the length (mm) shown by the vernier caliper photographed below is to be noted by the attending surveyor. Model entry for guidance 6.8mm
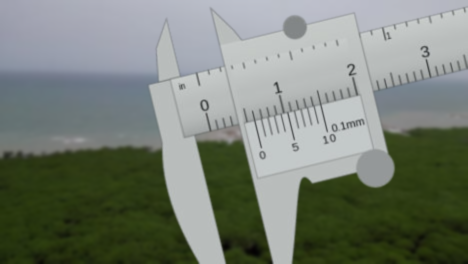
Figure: 6.0mm
